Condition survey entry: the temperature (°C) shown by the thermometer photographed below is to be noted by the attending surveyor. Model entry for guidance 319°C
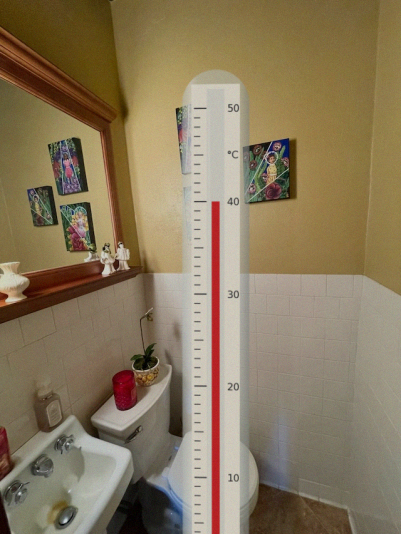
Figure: 40°C
